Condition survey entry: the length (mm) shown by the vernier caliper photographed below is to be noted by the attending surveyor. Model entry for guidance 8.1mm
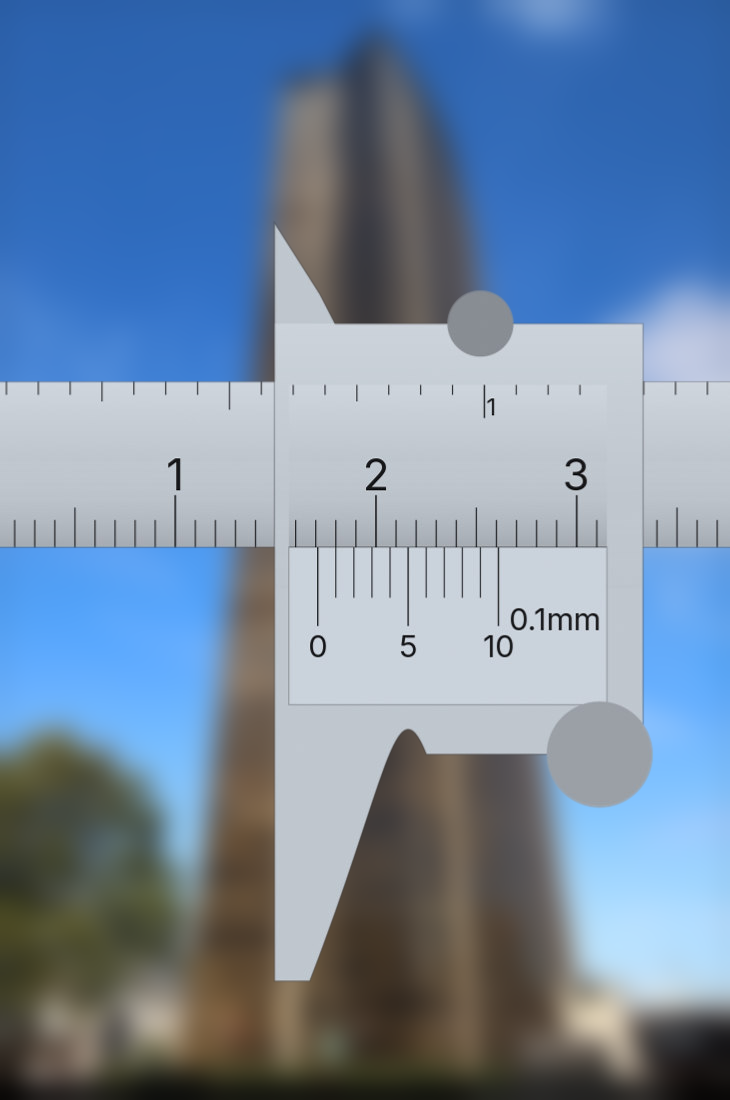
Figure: 17.1mm
